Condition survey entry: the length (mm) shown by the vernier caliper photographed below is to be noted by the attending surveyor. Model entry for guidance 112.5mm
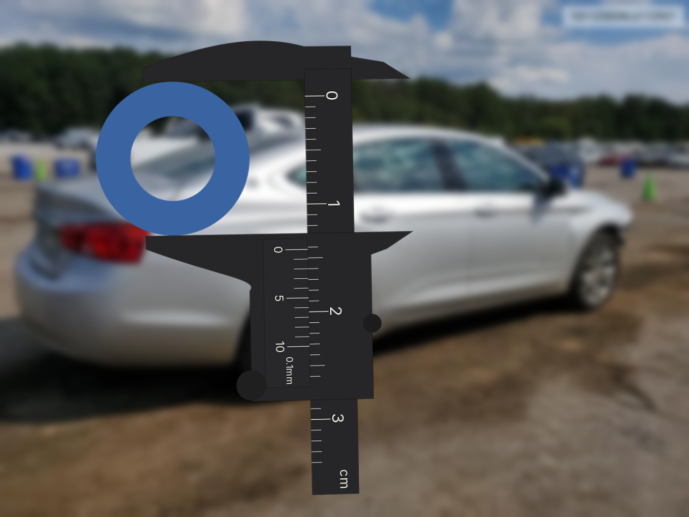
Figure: 14.2mm
